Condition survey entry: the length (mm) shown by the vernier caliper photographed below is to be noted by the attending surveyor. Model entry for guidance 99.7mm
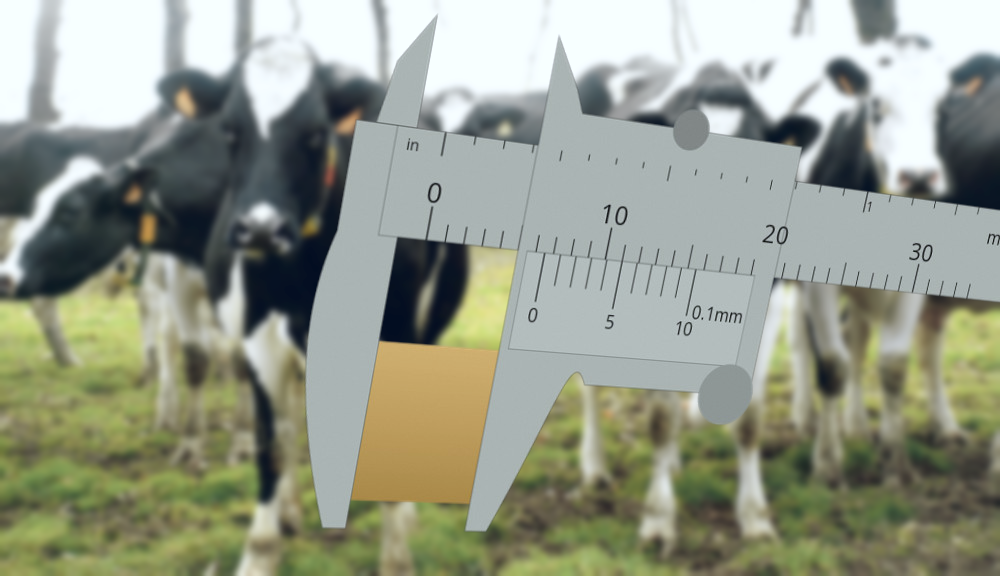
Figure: 6.5mm
